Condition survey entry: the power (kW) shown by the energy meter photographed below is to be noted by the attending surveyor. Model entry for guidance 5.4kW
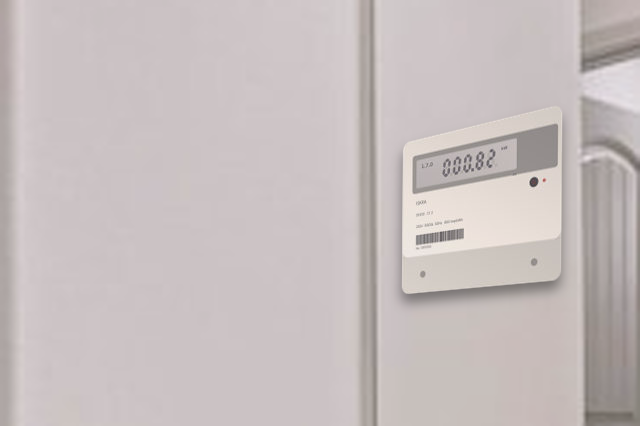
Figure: 0.82kW
